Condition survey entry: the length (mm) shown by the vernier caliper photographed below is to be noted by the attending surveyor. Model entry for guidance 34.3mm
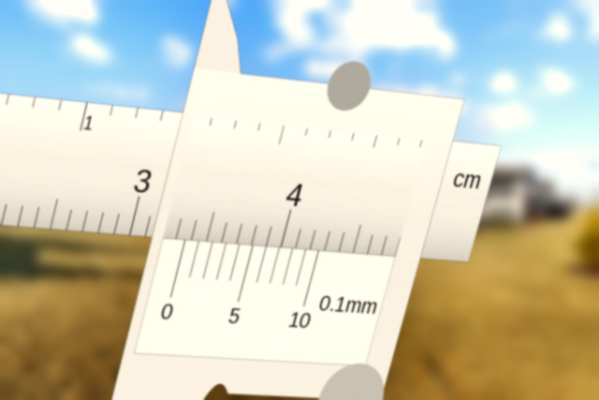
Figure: 33.6mm
